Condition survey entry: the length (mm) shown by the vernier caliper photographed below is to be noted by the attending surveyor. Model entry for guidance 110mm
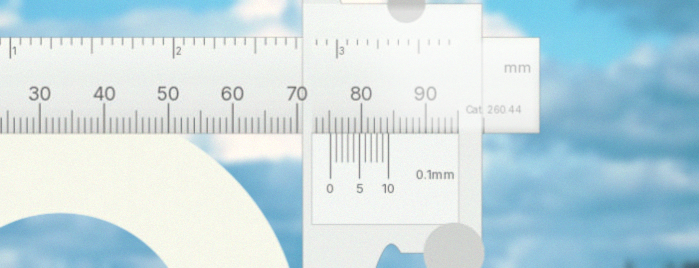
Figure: 75.2mm
